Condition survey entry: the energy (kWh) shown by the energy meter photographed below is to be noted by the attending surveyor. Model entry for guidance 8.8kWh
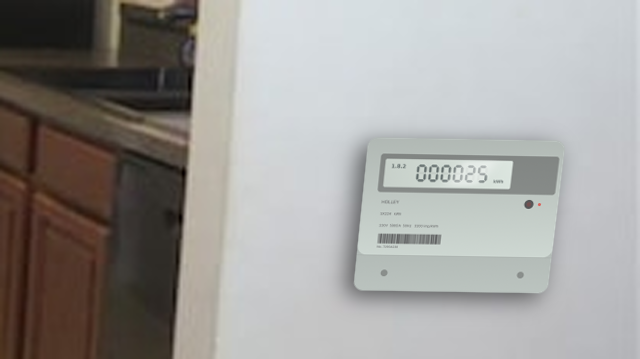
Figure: 25kWh
